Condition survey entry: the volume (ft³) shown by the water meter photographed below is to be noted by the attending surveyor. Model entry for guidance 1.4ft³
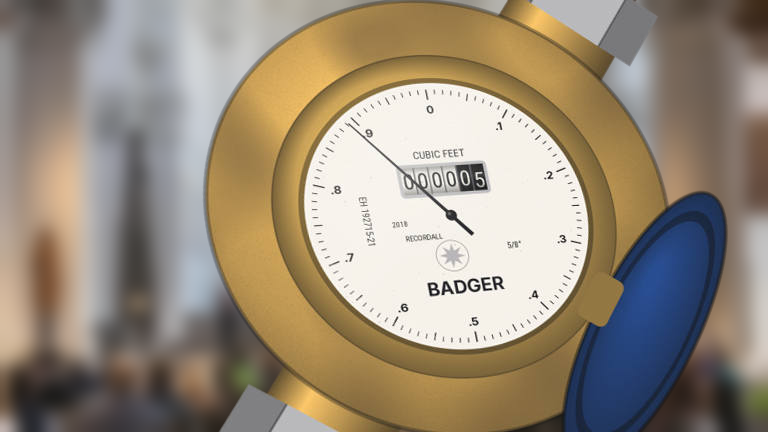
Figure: 4.89ft³
